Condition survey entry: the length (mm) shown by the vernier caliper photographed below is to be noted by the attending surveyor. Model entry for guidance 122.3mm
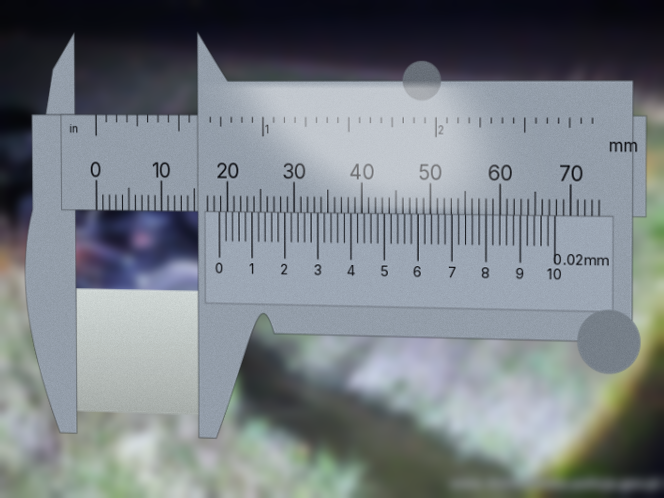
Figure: 18.8mm
